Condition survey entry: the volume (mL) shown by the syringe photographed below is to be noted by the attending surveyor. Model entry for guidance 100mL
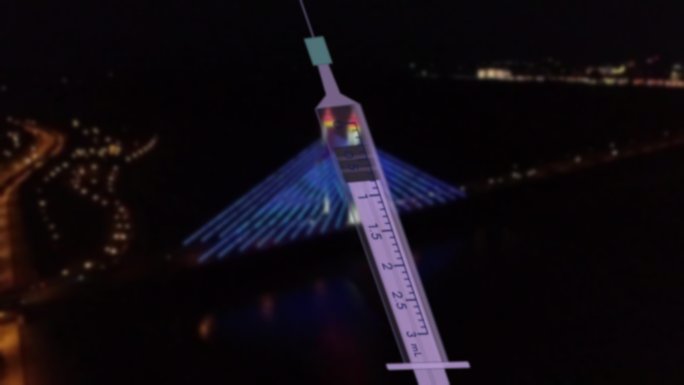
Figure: 0.3mL
